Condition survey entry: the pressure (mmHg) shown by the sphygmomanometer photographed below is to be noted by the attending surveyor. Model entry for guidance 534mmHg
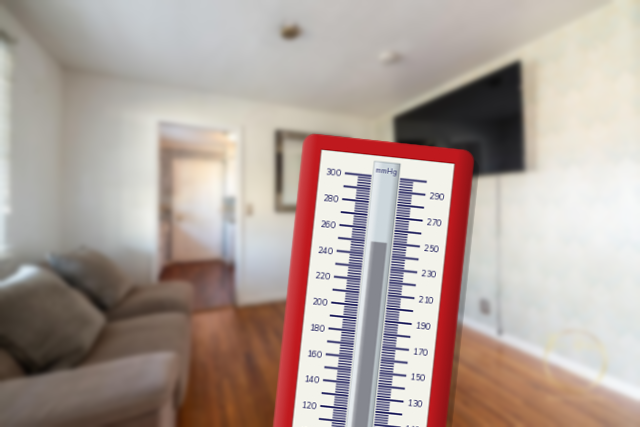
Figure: 250mmHg
